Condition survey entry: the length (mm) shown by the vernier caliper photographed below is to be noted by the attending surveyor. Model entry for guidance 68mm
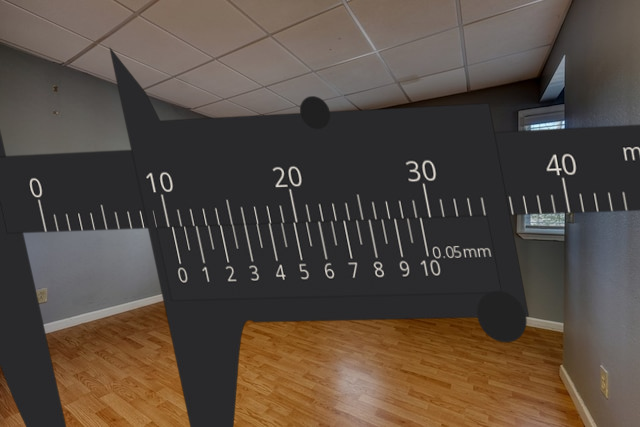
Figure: 10.3mm
